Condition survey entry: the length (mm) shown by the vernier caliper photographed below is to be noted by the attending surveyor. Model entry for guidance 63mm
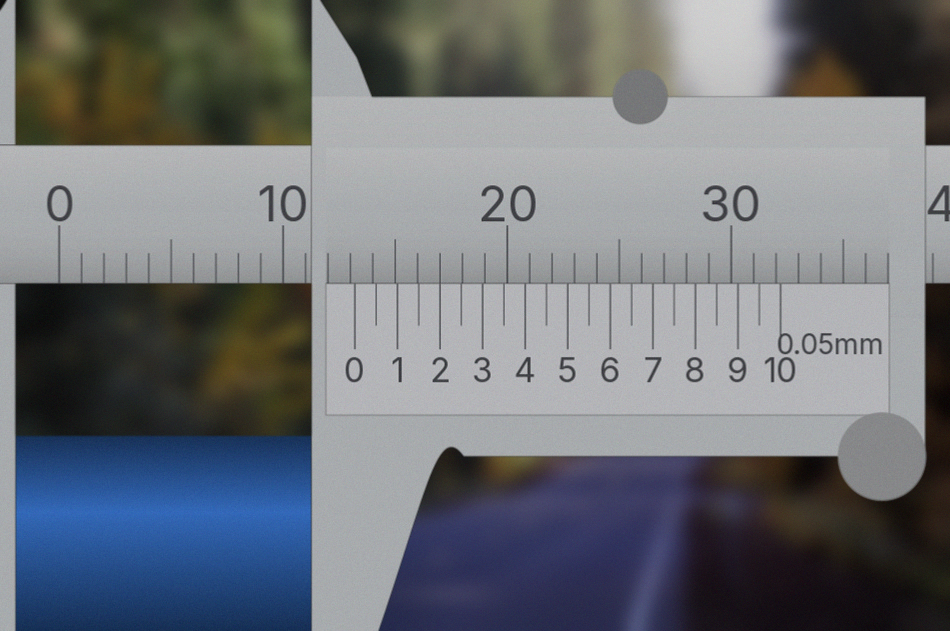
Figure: 13.2mm
